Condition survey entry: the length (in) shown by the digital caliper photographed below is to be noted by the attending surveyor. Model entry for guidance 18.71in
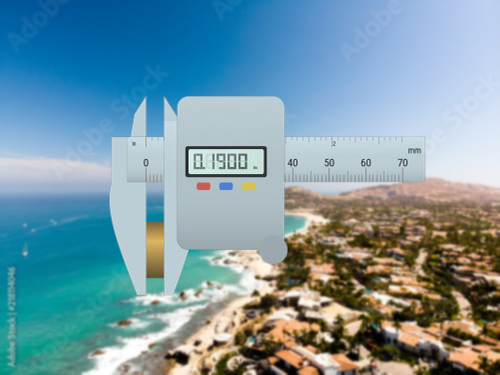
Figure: 0.1900in
